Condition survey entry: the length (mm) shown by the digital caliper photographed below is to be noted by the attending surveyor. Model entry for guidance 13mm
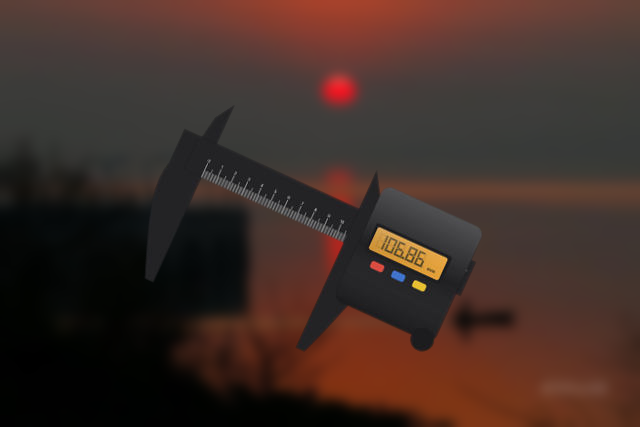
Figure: 106.86mm
